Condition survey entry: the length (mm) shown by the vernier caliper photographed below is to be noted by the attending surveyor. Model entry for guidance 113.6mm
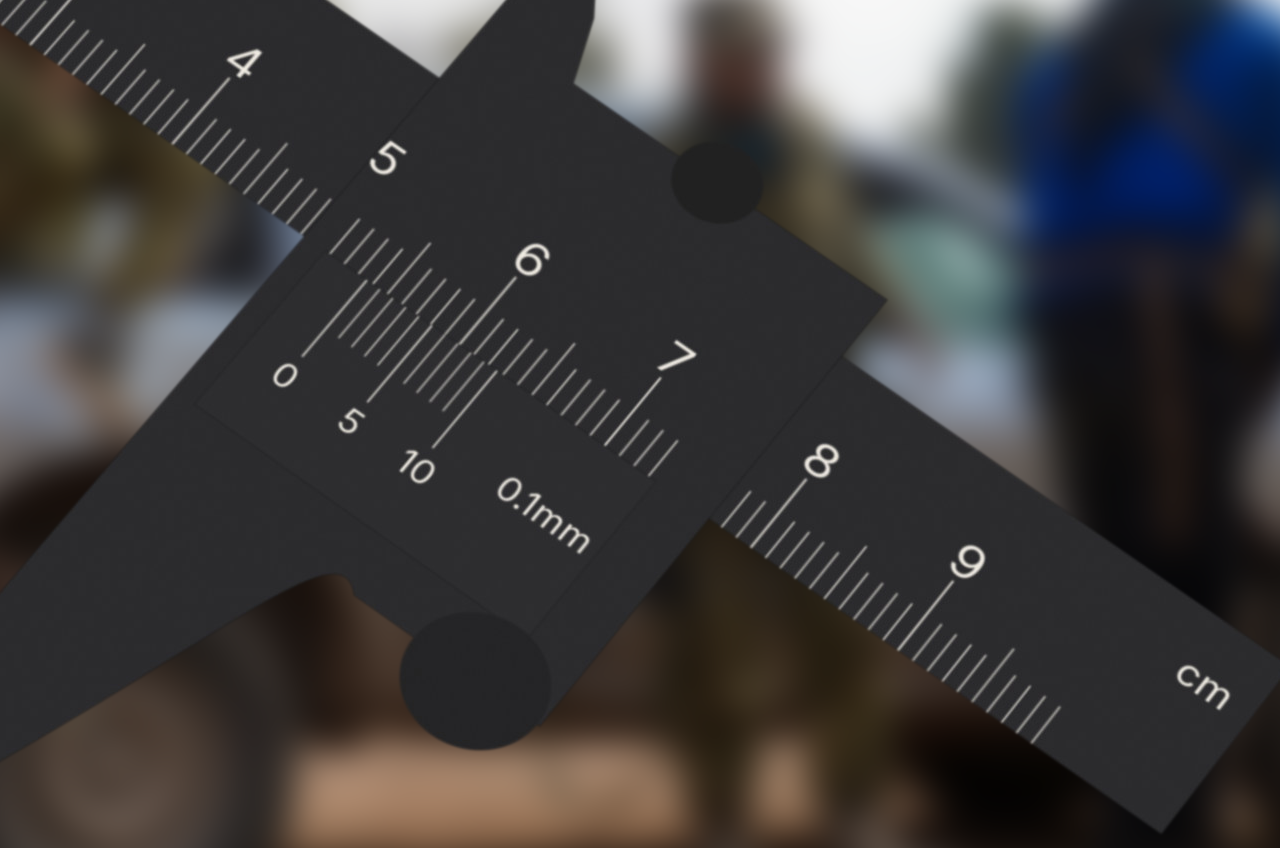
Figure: 53.6mm
